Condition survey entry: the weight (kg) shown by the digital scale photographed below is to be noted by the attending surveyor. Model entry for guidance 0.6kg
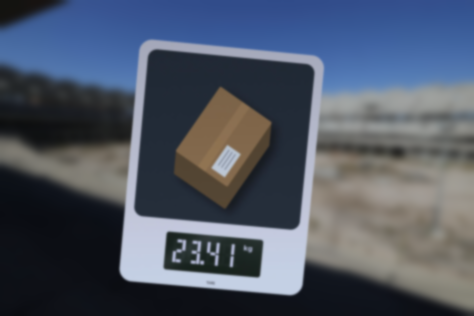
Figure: 23.41kg
